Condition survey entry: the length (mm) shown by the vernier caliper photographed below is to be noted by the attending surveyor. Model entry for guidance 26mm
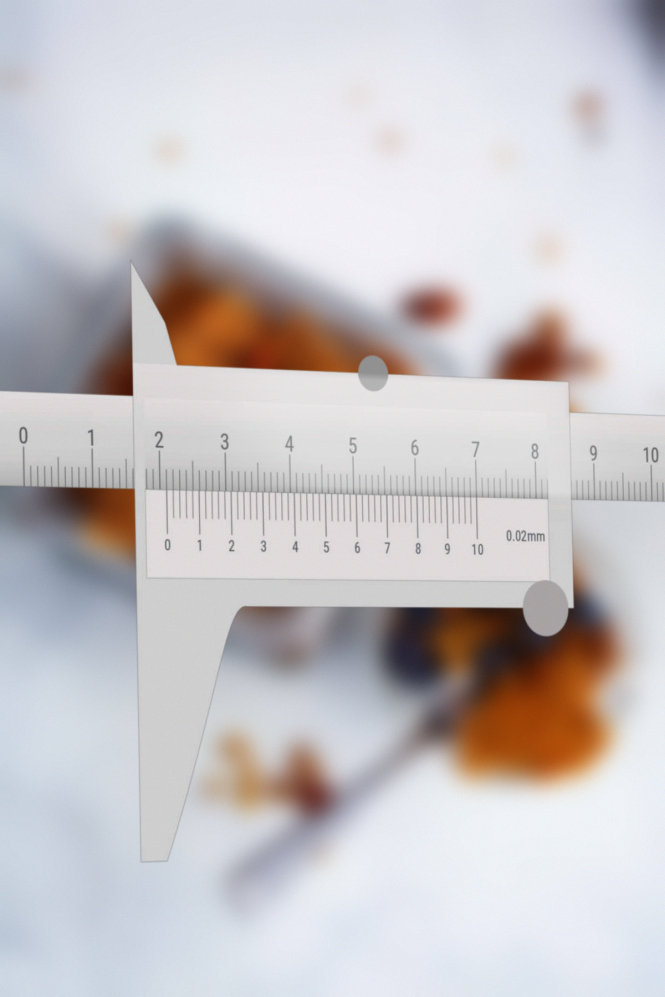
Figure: 21.0mm
